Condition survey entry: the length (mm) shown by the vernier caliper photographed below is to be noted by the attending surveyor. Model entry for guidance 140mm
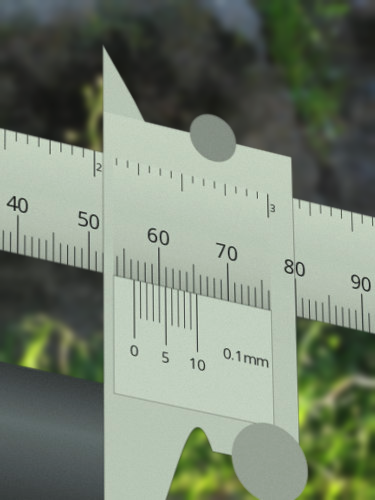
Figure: 56.4mm
